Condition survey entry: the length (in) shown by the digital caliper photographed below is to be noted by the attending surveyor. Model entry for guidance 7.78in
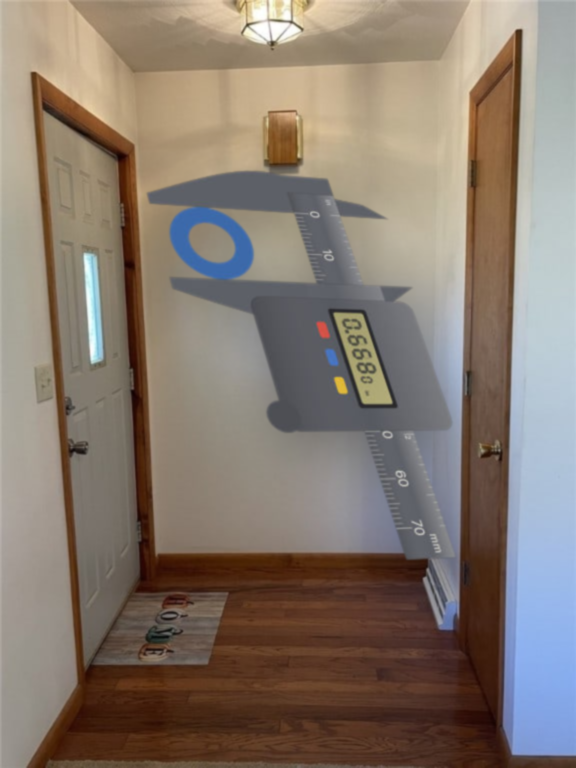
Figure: 0.6680in
